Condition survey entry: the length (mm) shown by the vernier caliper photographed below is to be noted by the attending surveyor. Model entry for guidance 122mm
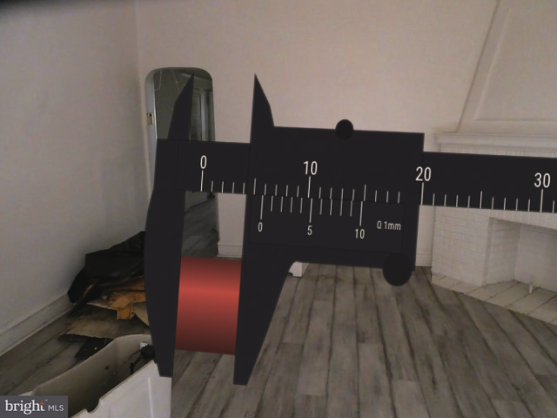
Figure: 5.8mm
